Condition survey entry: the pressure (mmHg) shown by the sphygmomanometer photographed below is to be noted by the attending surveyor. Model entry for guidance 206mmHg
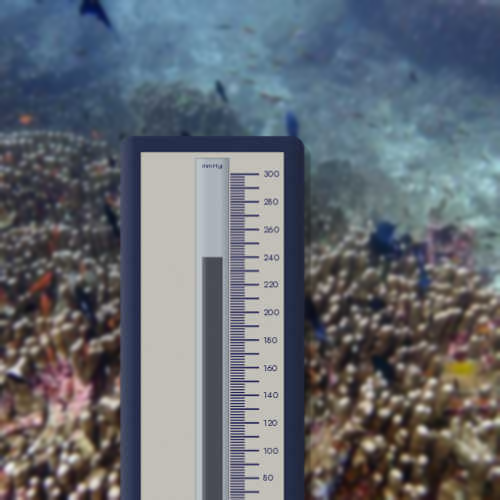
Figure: 240mmHg
